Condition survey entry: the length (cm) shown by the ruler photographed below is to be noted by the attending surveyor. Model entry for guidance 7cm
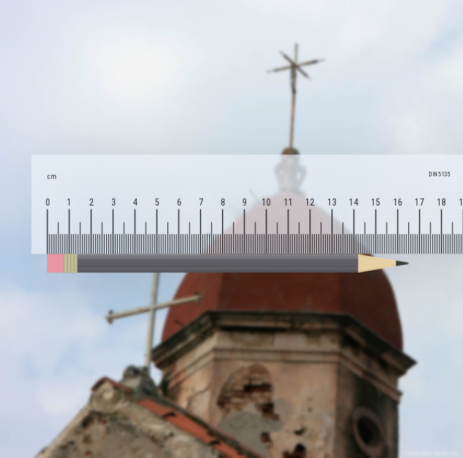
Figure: 16.5cm
